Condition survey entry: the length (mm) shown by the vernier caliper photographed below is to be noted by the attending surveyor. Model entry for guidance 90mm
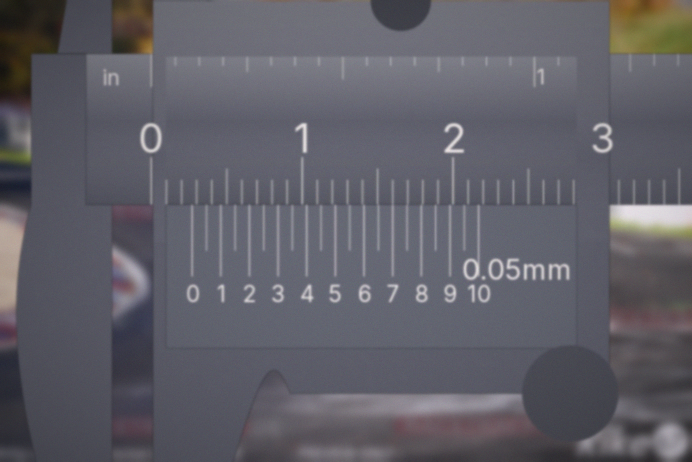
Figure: 2.7mm
